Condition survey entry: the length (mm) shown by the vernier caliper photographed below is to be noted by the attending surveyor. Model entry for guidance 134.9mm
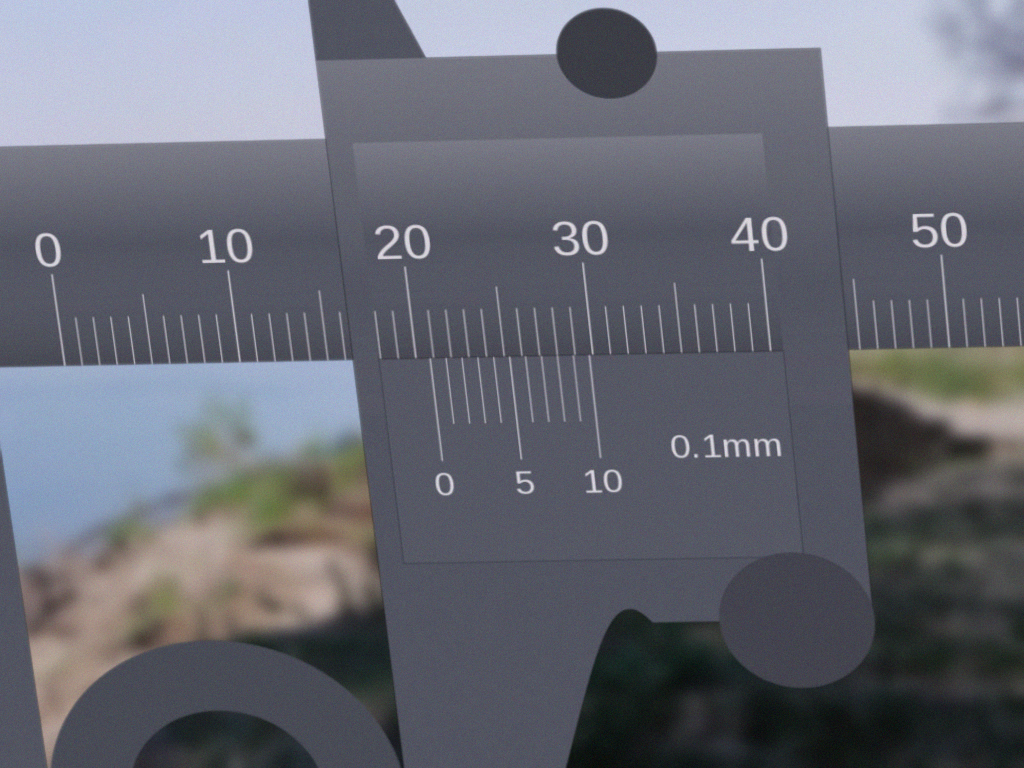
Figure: 20.8mm
